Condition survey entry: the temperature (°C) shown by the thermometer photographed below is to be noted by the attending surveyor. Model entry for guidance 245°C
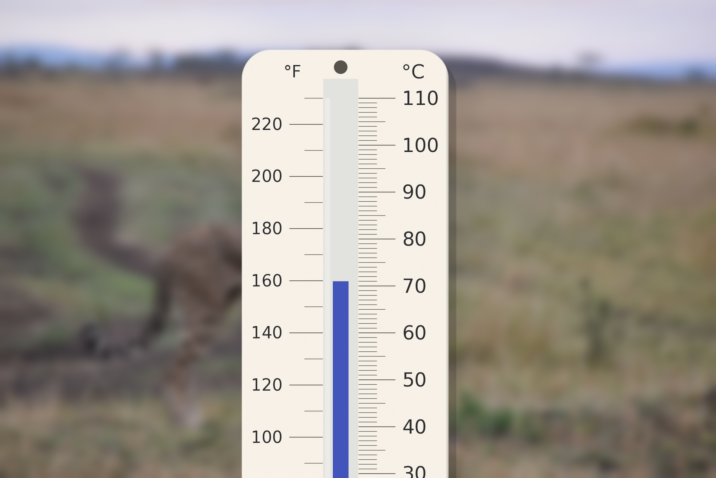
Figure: 71°C
